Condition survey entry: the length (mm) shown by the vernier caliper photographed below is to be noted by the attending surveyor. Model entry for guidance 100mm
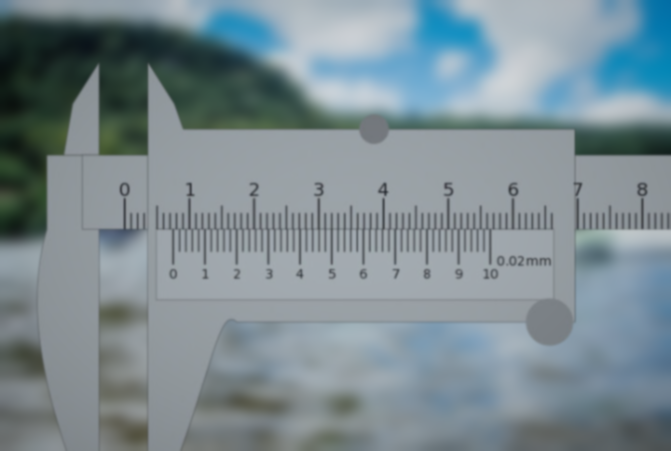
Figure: 7.5mm
